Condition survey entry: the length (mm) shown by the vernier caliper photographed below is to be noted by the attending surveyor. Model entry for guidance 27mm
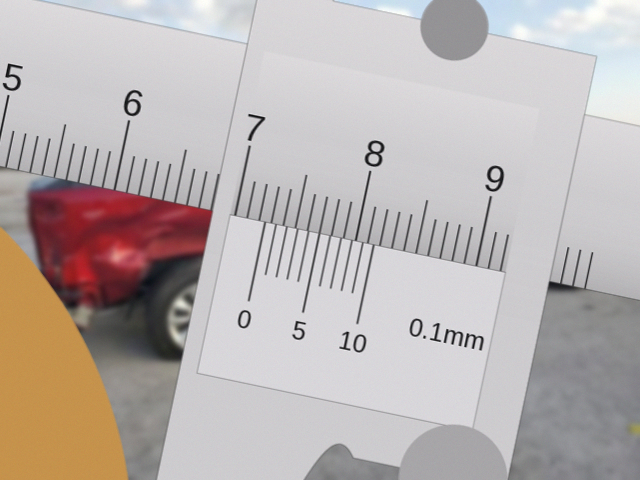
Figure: 72.5mm
